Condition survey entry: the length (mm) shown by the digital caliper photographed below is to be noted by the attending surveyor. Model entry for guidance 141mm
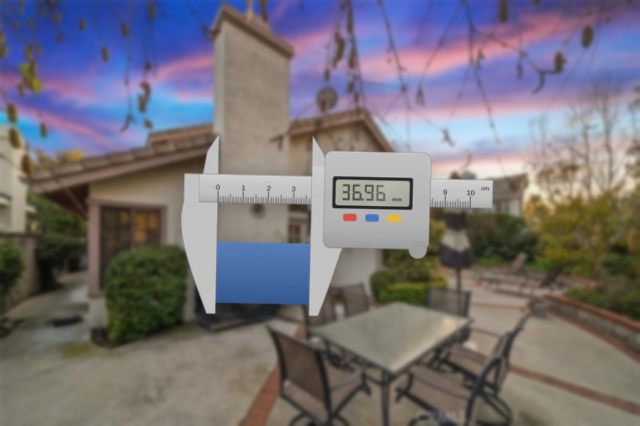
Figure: 36.96mm
